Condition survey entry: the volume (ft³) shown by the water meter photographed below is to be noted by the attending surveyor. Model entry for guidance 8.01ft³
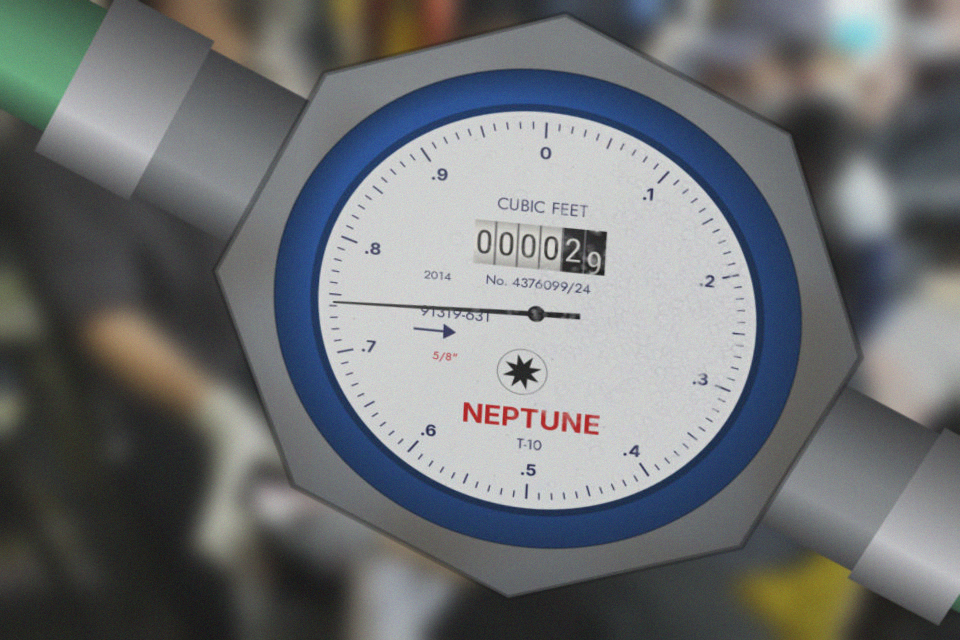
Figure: 28.74ft³
